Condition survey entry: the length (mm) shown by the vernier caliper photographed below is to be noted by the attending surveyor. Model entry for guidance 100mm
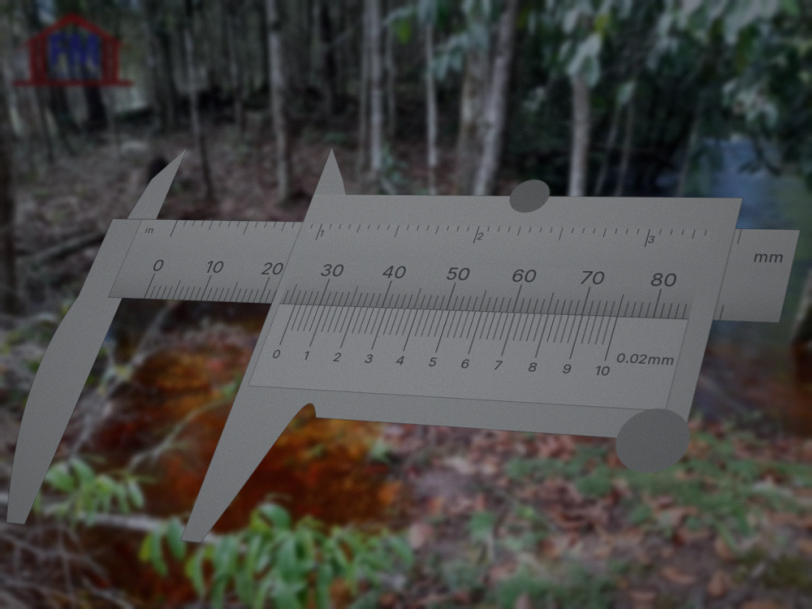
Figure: 26.0mm
